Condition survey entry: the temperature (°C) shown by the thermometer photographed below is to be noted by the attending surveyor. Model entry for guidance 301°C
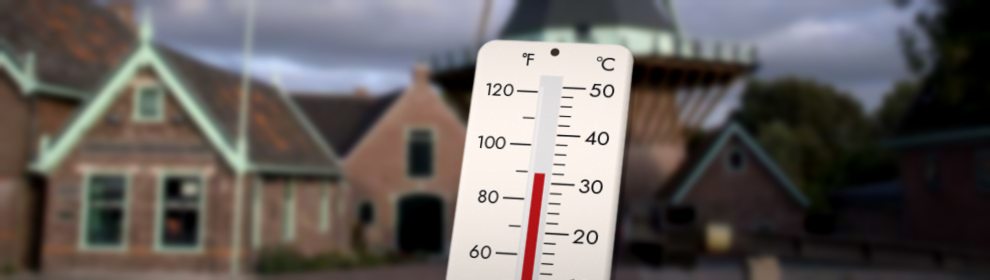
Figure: 32°C
